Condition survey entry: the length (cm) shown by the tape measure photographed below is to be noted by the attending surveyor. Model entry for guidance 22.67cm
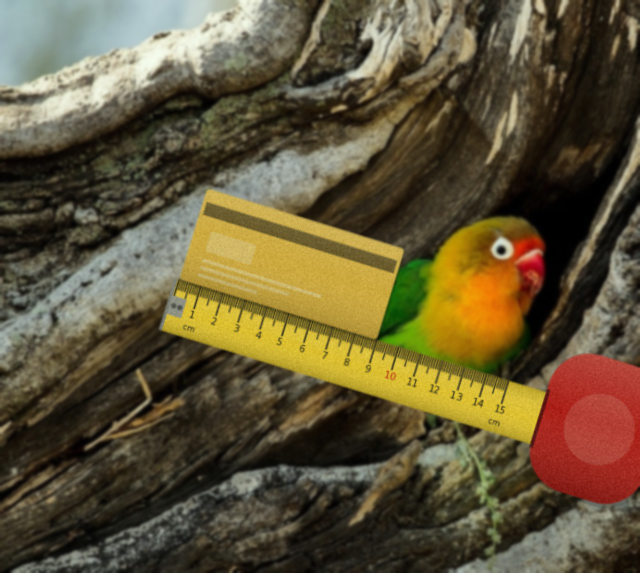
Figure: 9cm
